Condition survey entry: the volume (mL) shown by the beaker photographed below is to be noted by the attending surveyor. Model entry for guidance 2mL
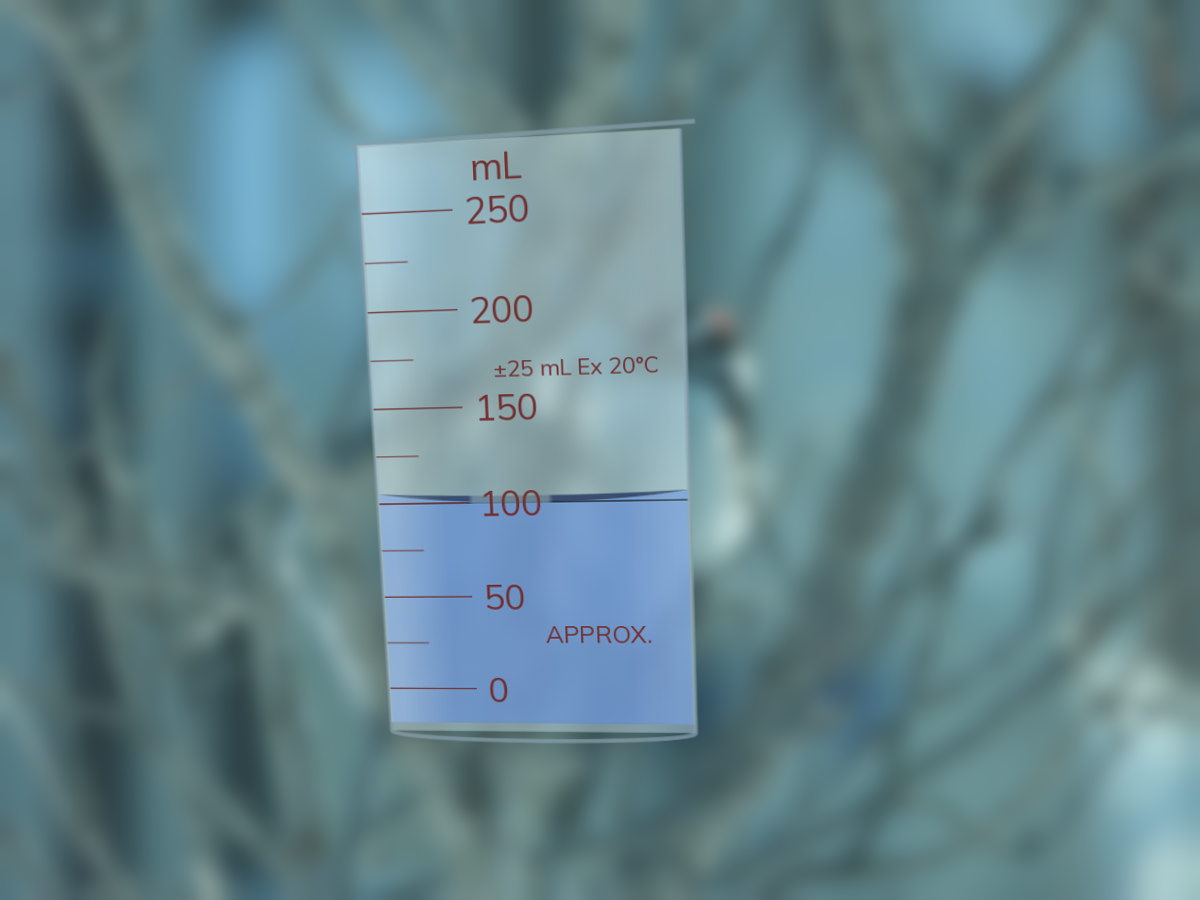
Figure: 100mL
